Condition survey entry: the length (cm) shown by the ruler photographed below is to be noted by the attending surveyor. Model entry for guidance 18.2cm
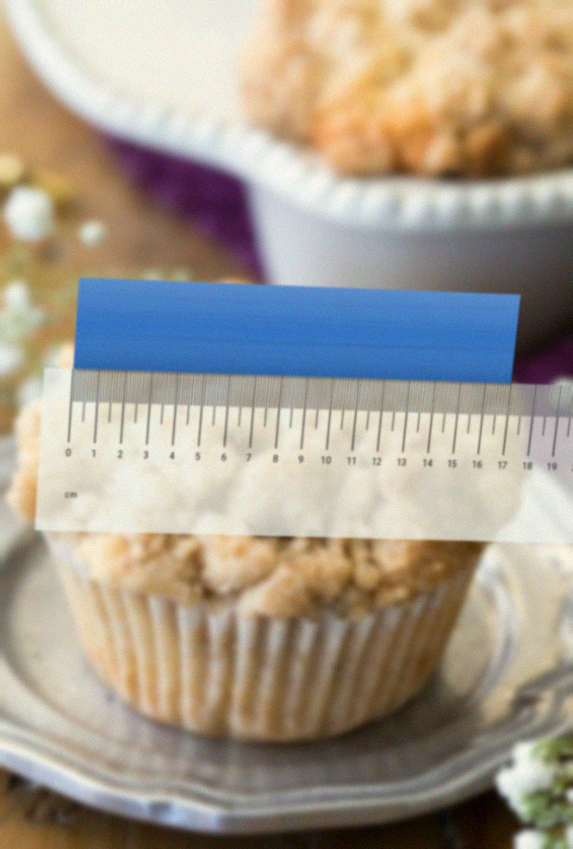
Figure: 17cm
